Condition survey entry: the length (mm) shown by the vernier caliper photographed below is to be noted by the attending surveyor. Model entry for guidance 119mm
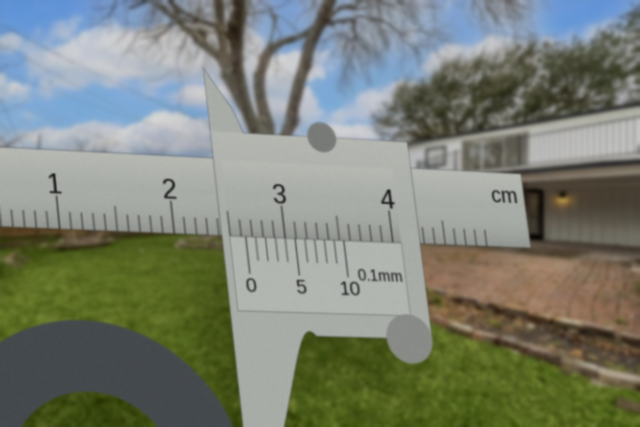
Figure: 26.4mm
